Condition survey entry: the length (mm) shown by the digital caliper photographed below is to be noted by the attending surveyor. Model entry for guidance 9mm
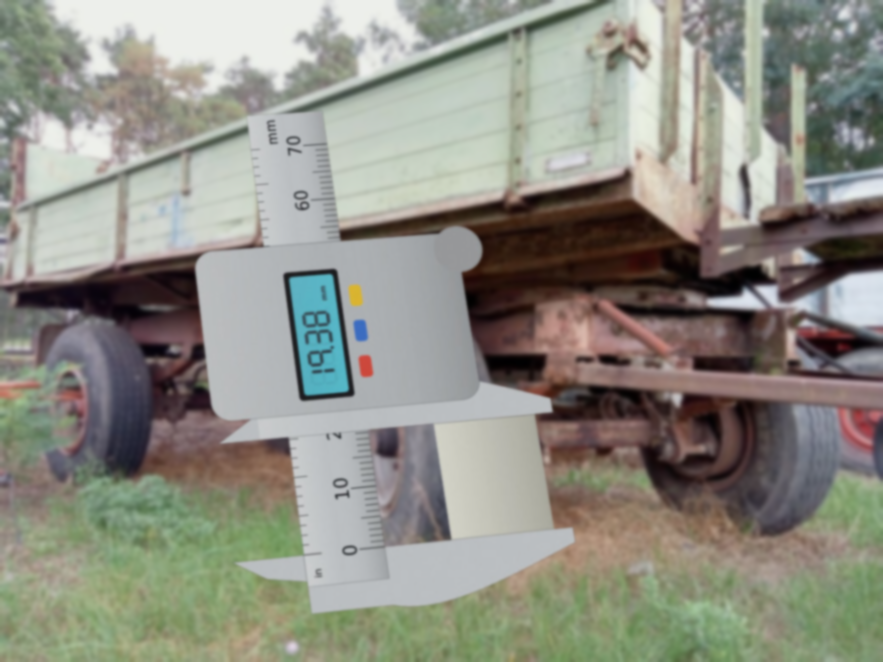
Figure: 19.38mm
